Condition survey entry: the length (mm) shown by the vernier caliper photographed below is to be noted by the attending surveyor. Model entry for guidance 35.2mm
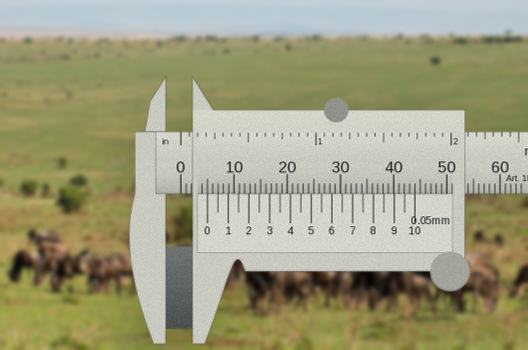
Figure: 5.0mm
